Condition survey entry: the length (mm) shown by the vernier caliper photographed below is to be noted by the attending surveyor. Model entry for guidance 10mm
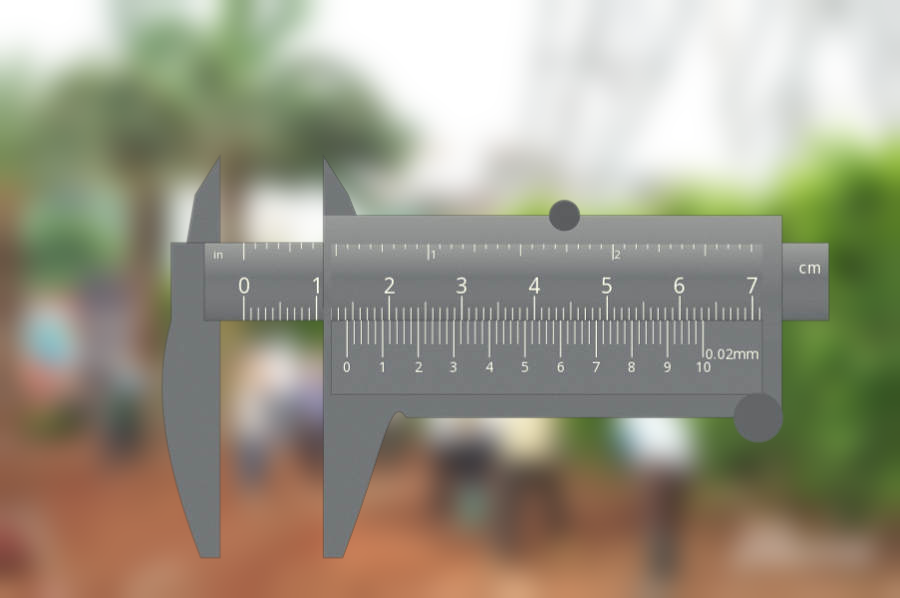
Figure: 14.2mm
